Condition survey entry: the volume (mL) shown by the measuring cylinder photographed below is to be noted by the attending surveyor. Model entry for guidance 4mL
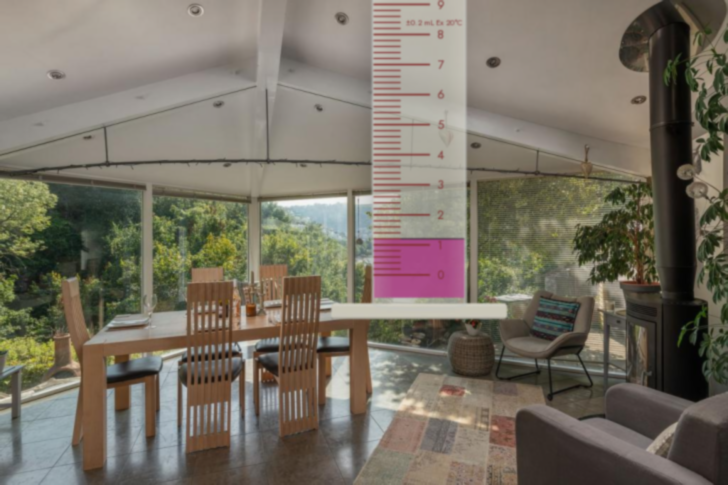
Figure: 1.2mL
